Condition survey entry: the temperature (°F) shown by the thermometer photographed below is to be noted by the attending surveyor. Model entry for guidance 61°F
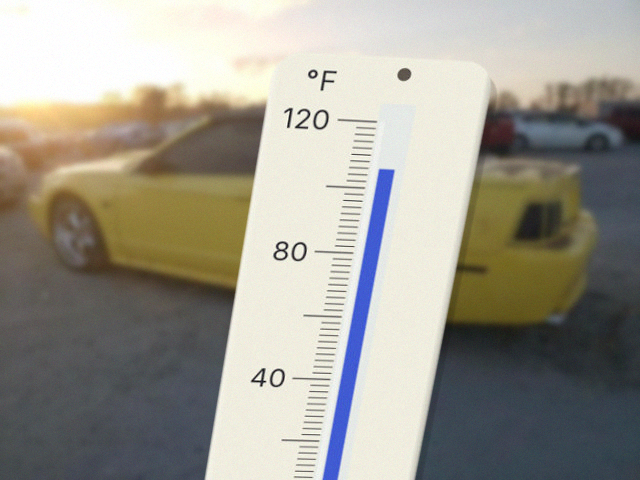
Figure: 106°F
